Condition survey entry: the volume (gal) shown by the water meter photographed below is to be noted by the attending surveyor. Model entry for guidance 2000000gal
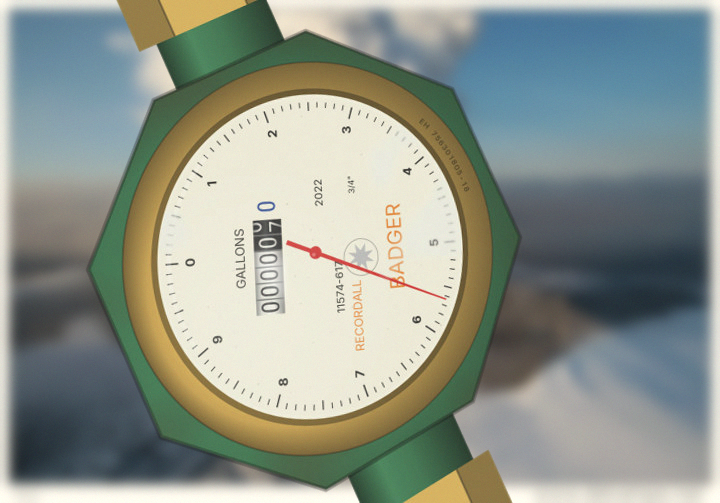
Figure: 65.6gal
